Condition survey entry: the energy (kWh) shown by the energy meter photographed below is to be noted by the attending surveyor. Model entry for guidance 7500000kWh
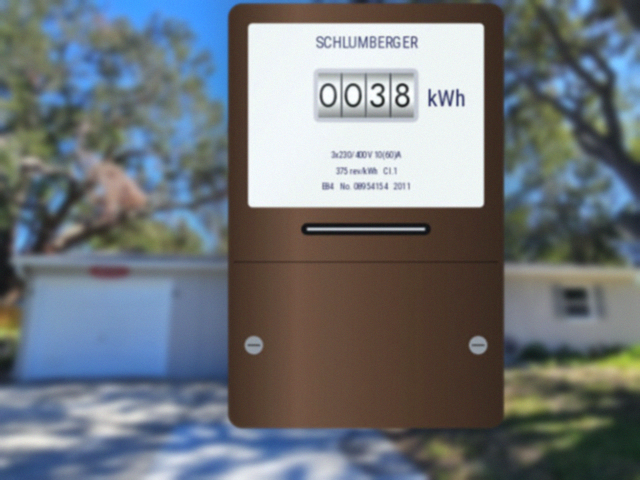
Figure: 38kWh
